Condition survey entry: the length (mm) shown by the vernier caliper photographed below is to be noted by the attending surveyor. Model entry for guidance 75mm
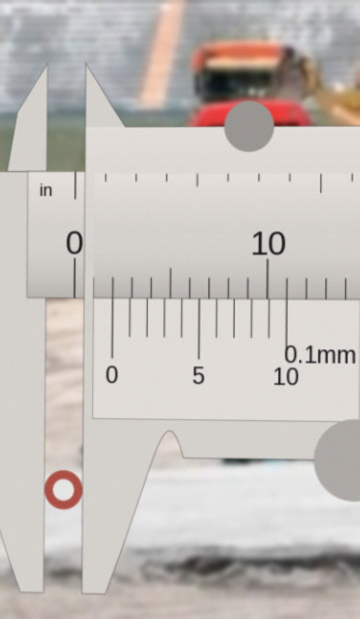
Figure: 2.0mm
